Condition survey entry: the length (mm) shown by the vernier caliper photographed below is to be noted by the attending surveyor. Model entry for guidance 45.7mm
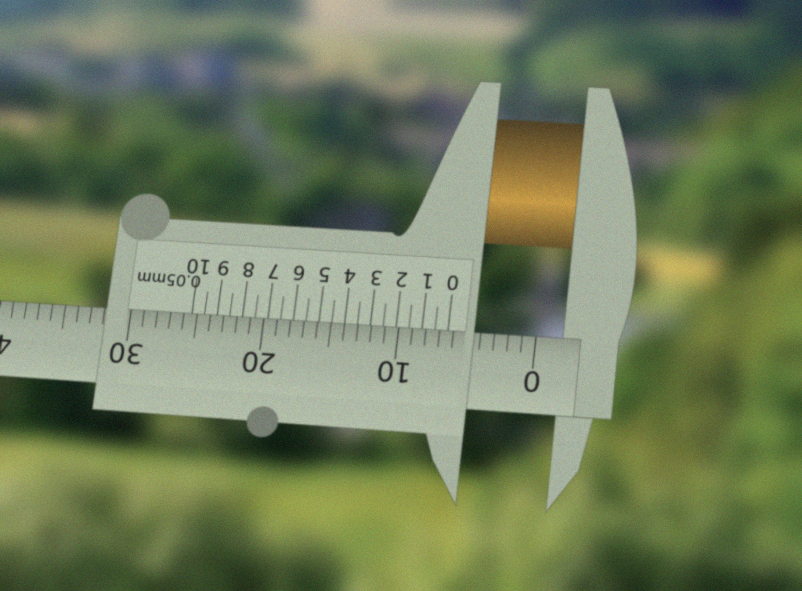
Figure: 6.4mm
